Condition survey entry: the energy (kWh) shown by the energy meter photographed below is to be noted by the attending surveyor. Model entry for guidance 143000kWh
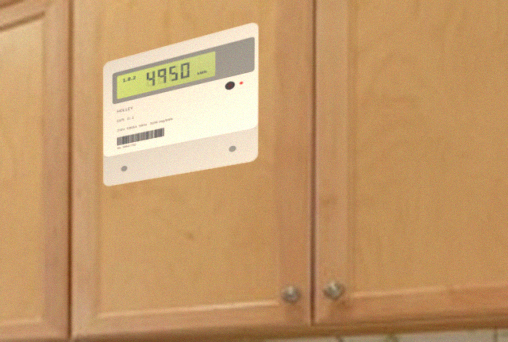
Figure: 4950kWh
